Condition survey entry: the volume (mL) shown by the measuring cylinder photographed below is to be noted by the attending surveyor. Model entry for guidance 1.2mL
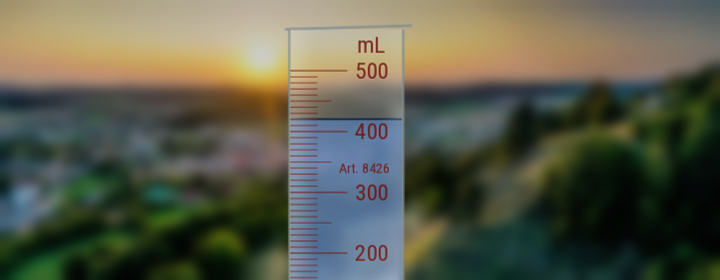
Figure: 420mL
